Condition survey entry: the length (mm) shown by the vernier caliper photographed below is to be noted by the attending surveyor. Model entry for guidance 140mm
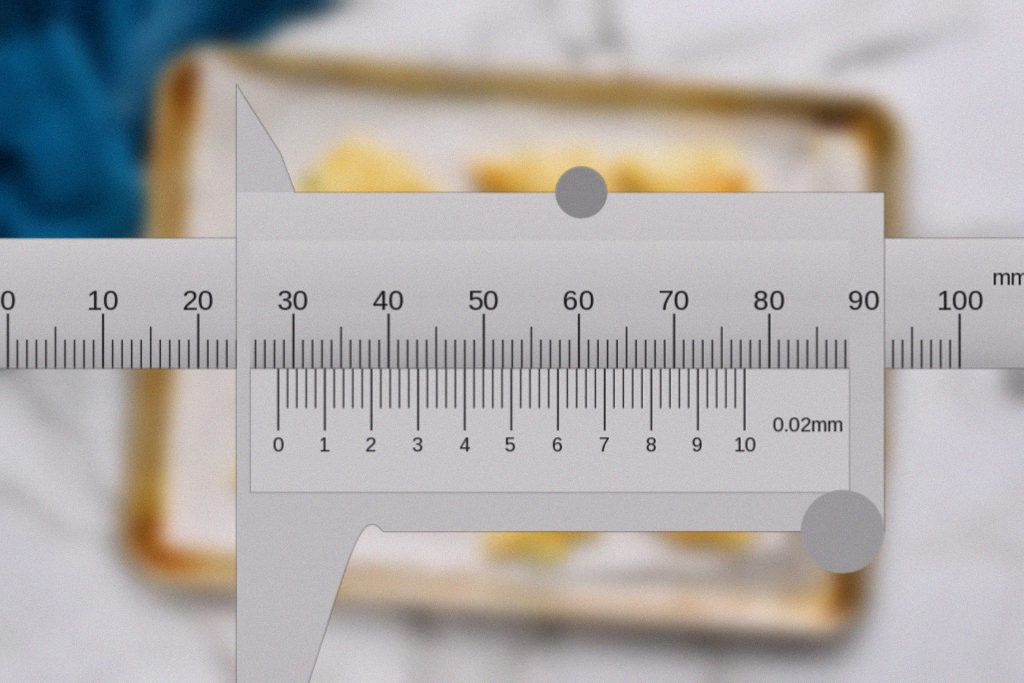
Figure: 28.4mm
